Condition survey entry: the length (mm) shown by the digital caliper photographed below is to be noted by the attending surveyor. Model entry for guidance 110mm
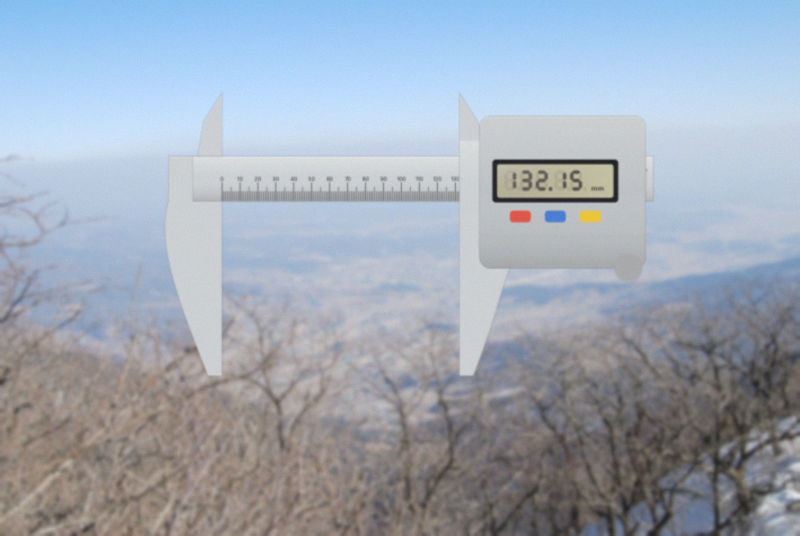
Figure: 132.15mm
